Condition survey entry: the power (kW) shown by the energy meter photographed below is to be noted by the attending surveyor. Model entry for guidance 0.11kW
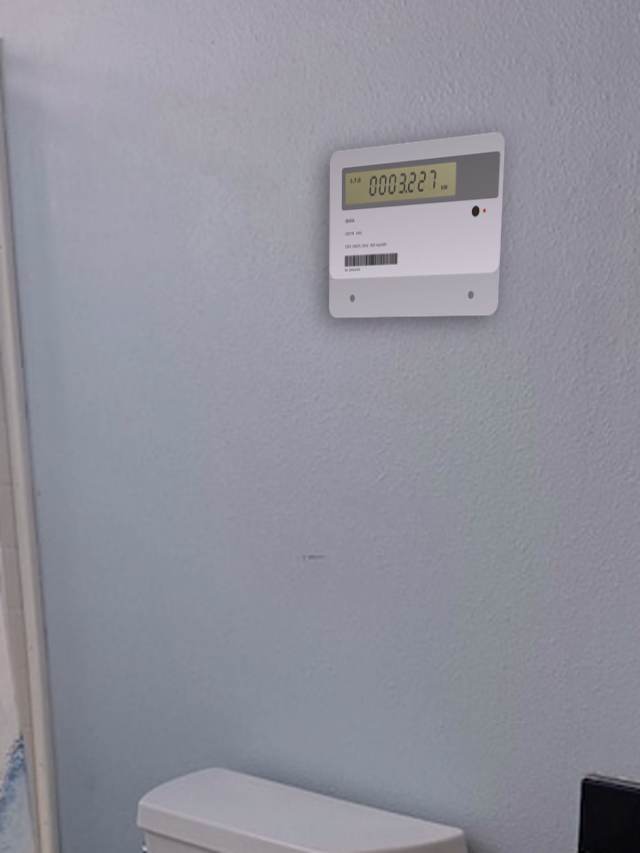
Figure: 3.227kW
